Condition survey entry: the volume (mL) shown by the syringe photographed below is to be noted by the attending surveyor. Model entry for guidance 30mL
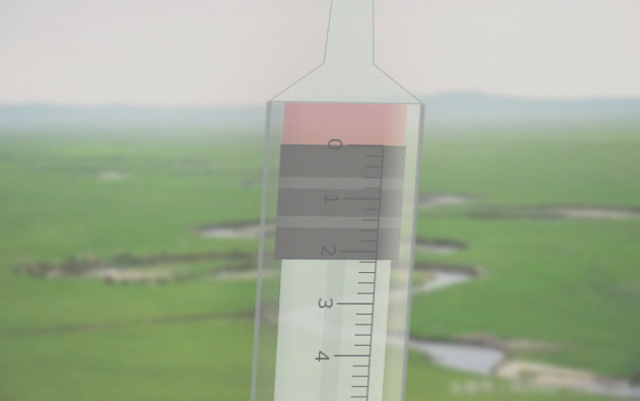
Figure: 0mL
